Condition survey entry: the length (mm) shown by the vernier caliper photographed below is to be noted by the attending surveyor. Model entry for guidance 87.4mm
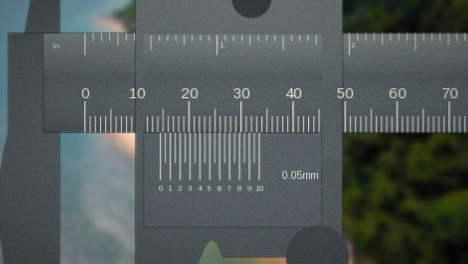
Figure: 14.5mm
